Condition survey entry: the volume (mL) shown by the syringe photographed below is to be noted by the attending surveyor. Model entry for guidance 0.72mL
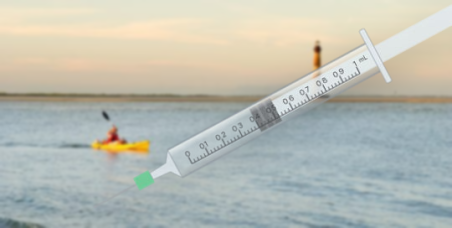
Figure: 0.4mL
